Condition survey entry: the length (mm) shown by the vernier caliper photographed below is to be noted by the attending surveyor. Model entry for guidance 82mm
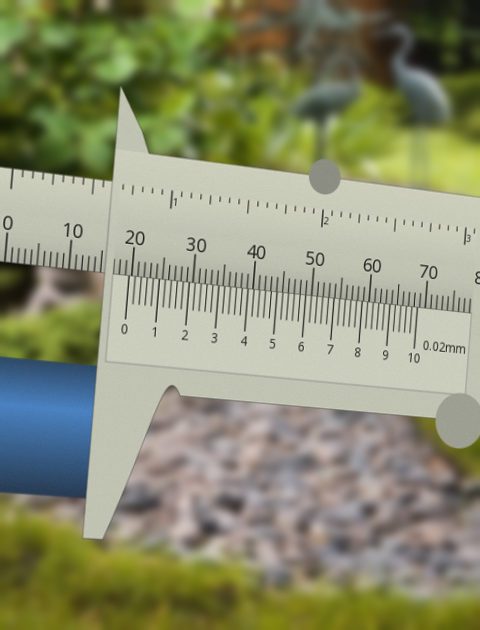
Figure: 19.6mm
